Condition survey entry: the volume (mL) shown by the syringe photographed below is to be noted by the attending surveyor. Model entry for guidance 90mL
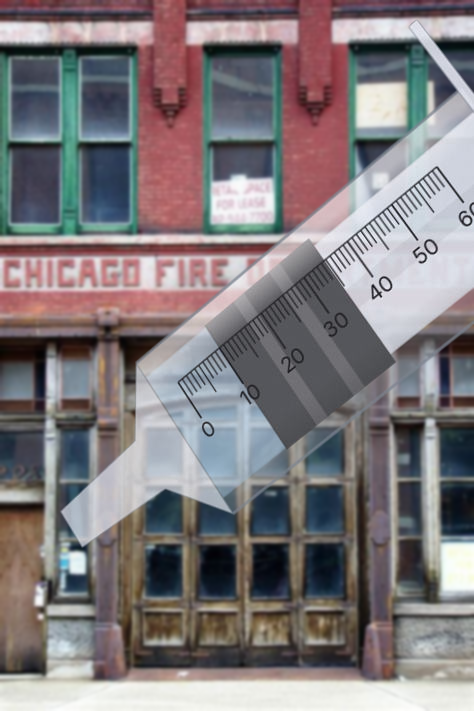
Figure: 10mL
